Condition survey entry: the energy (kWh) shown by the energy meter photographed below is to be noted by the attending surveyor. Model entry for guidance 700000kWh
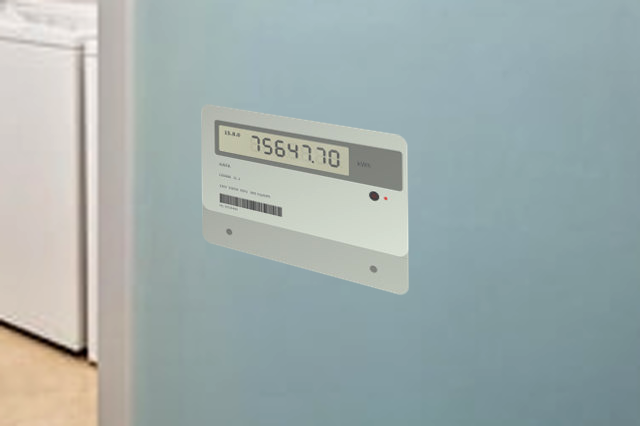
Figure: 75647.70kWh
